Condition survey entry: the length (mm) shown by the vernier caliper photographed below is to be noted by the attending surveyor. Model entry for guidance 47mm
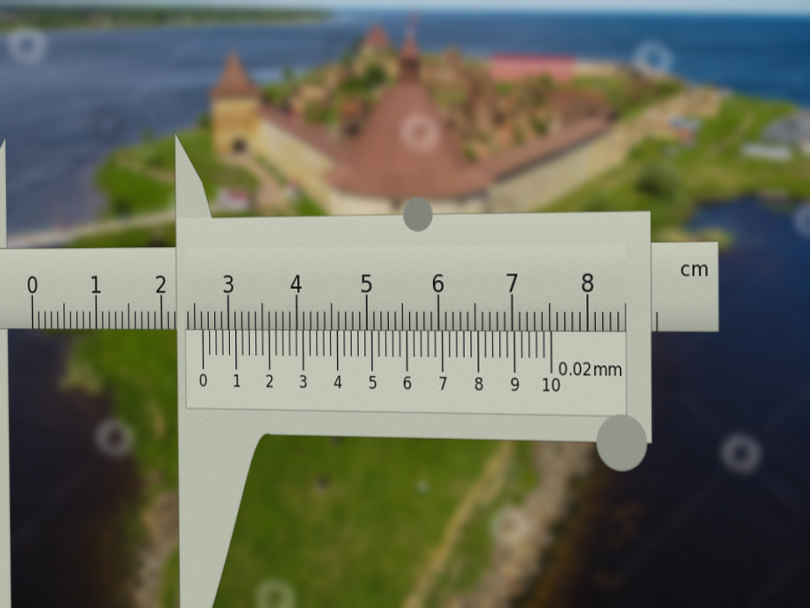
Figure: 26.2mm
